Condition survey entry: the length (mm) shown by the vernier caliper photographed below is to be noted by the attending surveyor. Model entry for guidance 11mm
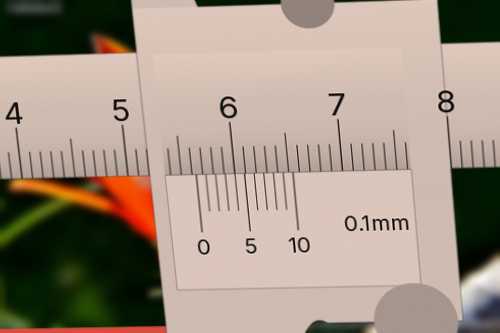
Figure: 56.4mm
